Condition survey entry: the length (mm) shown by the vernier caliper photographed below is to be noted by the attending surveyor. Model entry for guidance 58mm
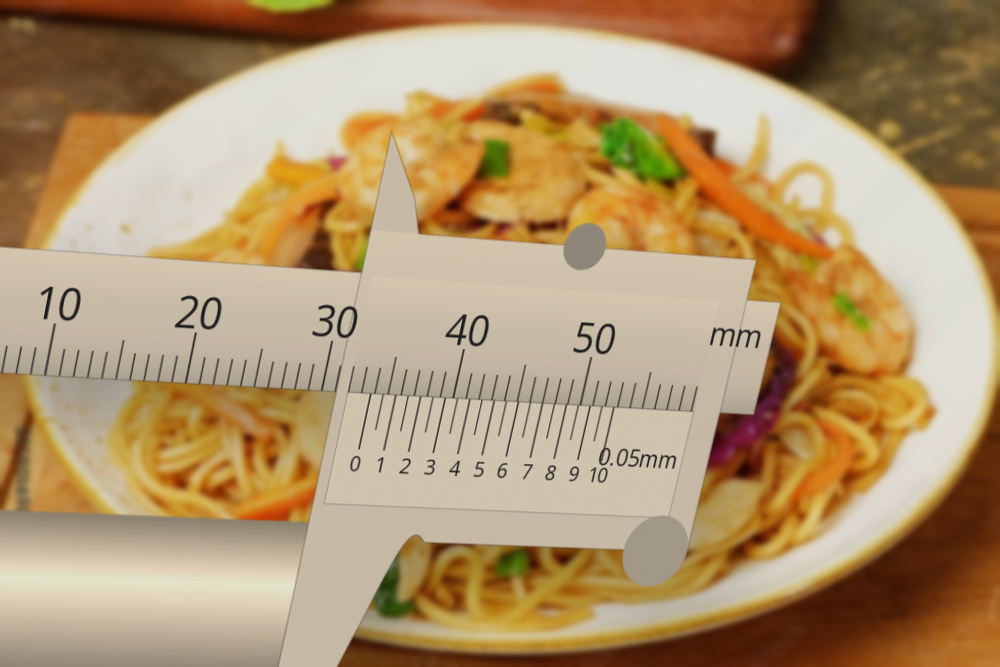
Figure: 33.7mm
